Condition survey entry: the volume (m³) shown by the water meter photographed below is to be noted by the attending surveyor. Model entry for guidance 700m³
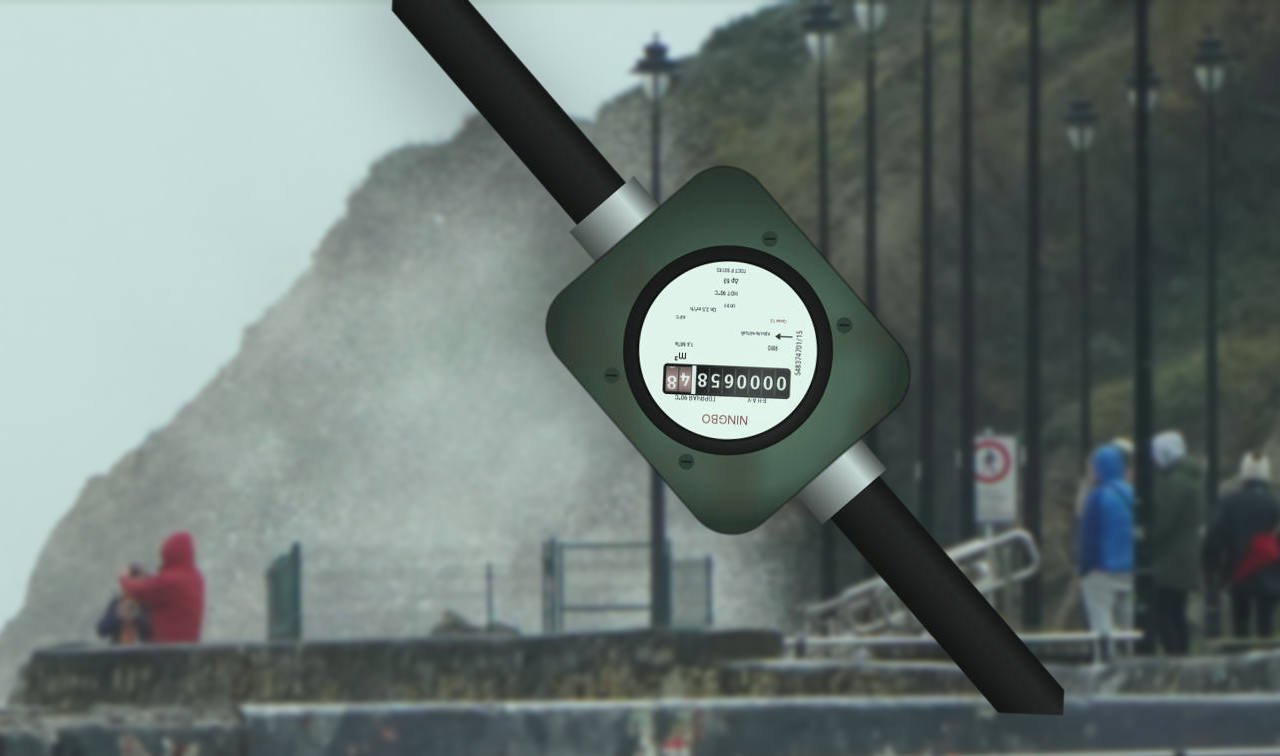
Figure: 658.48m³
